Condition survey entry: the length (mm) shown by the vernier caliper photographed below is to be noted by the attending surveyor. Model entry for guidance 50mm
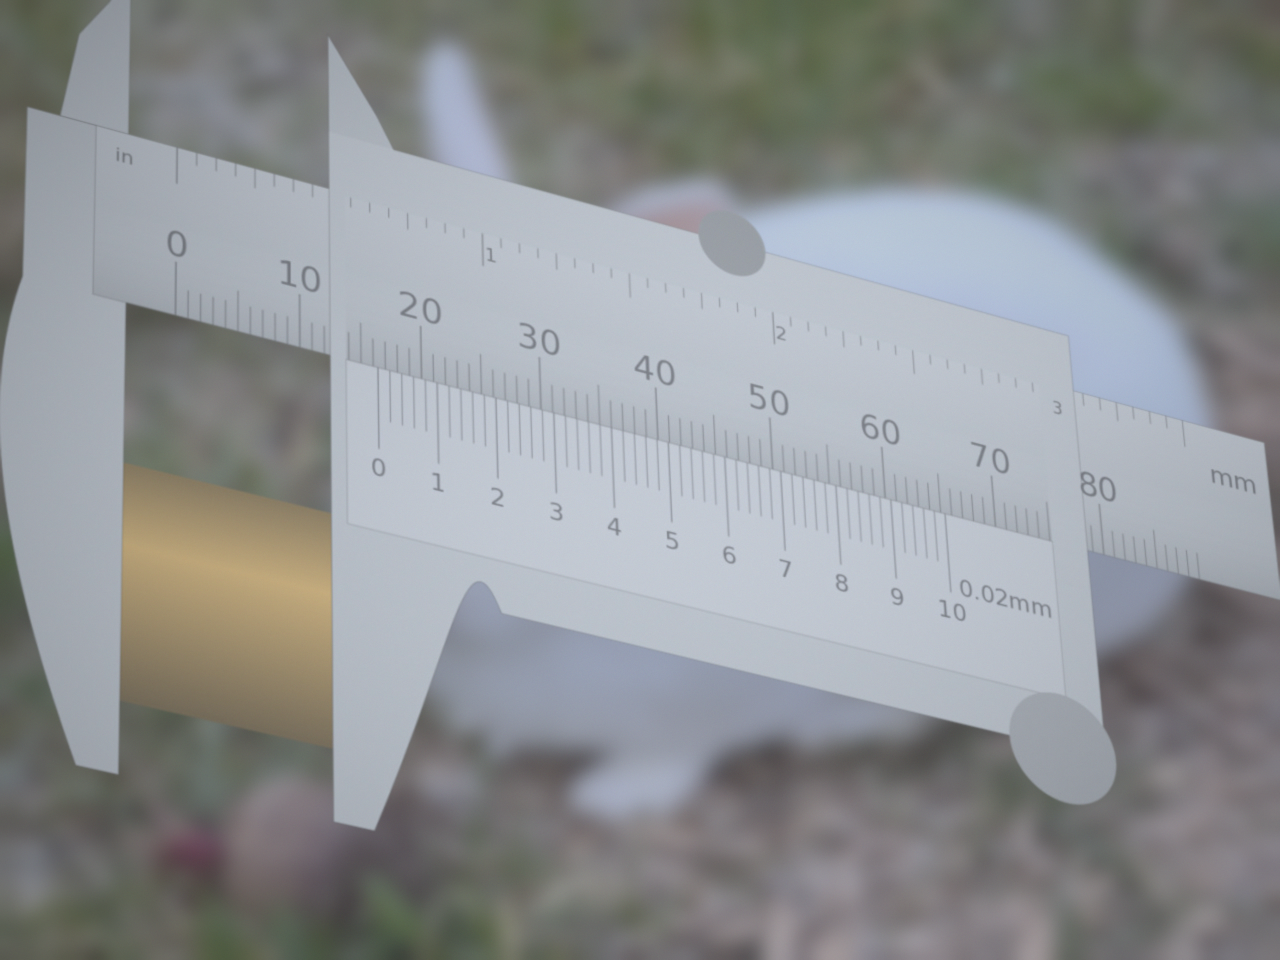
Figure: 16.4mm
